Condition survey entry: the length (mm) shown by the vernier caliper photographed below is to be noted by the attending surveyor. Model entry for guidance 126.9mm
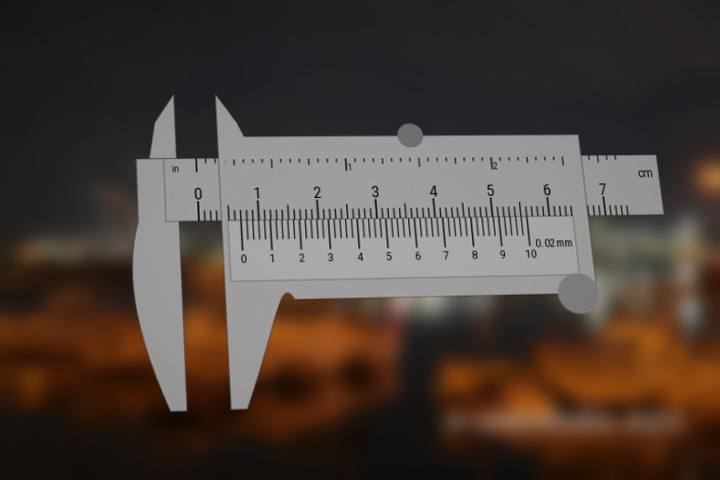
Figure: 7.0mm
